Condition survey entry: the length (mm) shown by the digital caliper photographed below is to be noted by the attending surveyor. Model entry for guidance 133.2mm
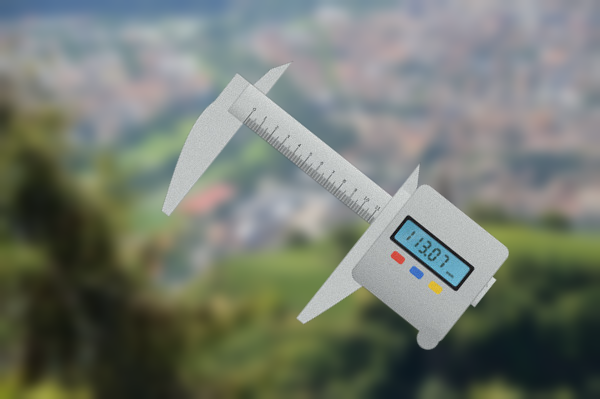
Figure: 113.07mm
